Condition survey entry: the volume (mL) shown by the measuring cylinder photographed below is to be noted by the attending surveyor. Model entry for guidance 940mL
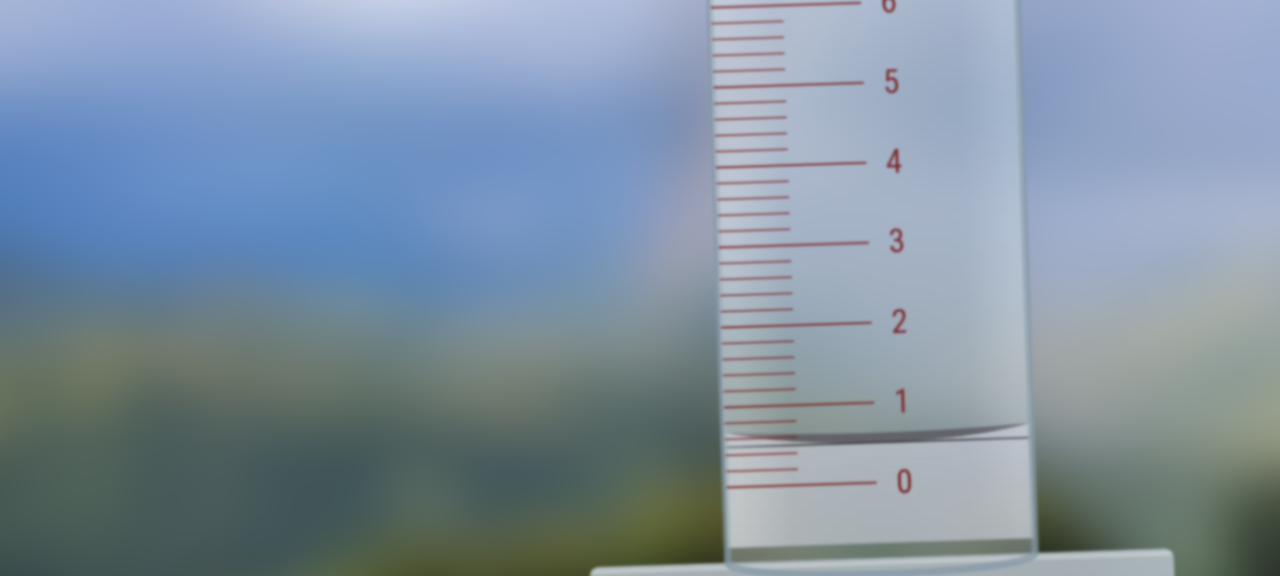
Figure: 0.5mL
